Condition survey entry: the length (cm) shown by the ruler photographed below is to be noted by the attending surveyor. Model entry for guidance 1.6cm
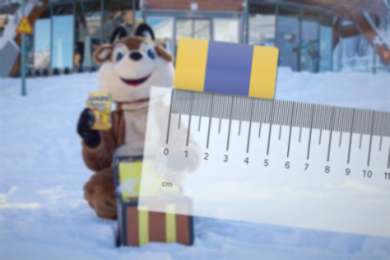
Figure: 5cm
